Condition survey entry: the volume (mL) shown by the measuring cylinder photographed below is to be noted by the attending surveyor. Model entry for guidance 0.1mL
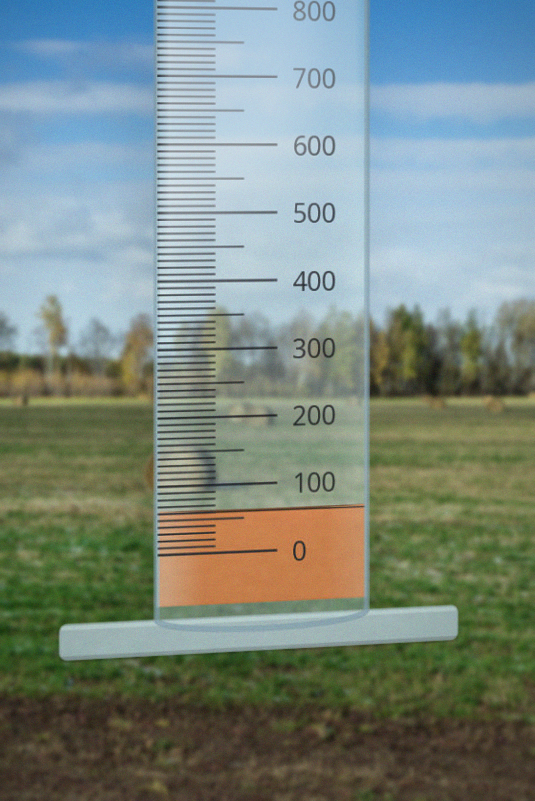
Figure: 60mL
